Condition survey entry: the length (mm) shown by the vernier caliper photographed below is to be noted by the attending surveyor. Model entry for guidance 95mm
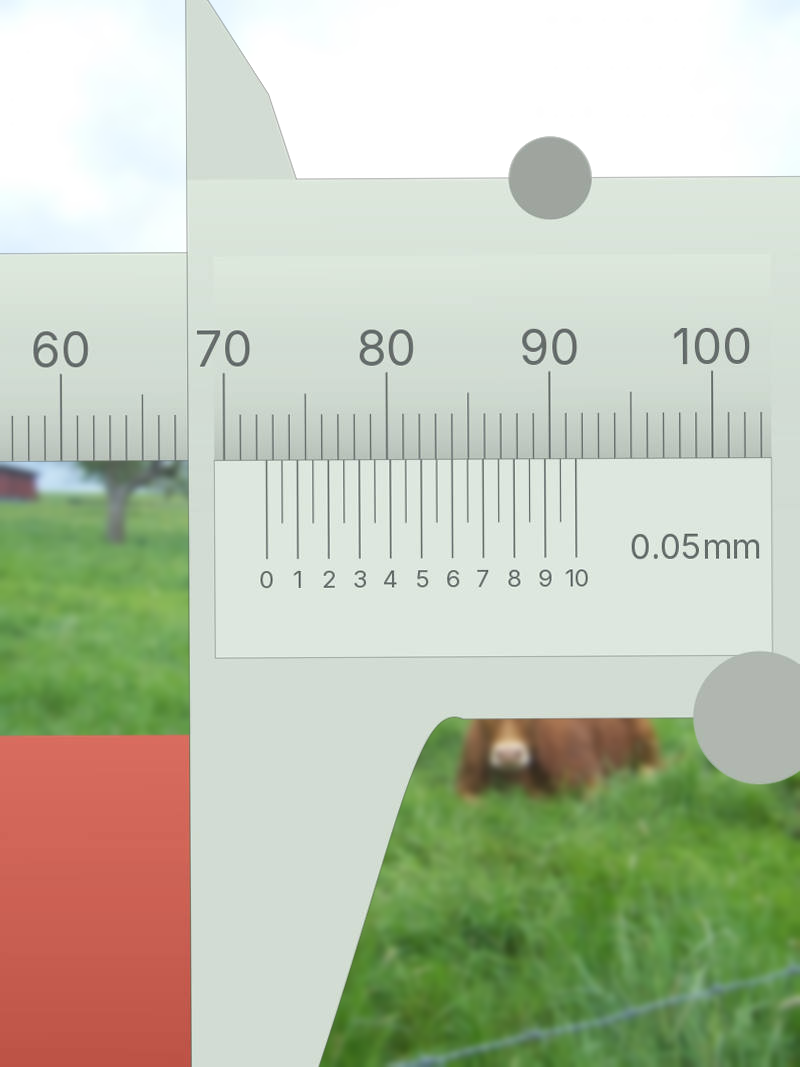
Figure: 72.6mm
